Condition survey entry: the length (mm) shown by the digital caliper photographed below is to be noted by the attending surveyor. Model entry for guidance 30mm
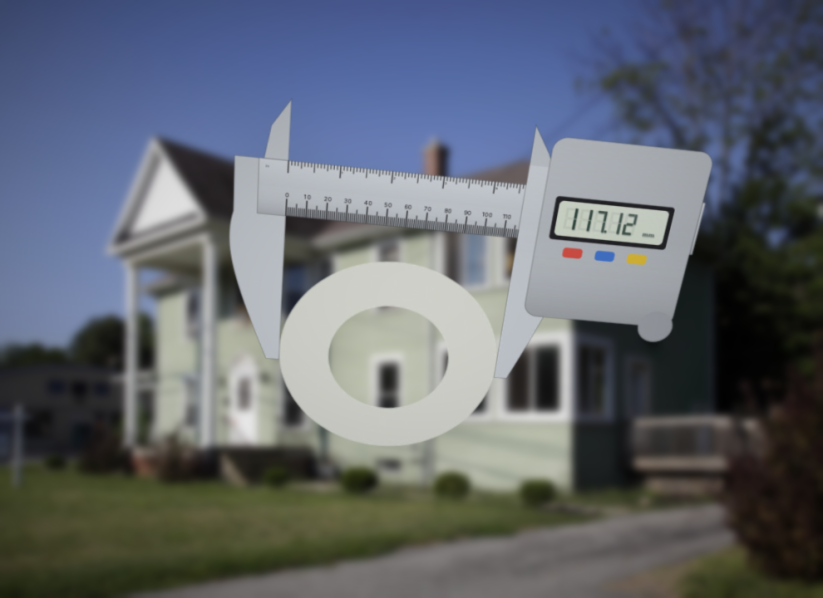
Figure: 117.12mm
